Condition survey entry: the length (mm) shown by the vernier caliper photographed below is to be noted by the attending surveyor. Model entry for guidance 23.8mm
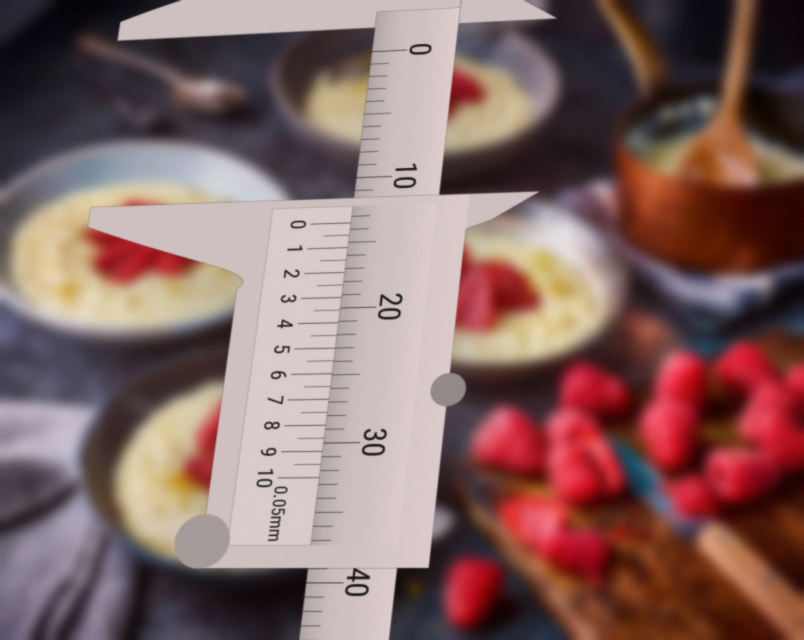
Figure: 13.5mm
